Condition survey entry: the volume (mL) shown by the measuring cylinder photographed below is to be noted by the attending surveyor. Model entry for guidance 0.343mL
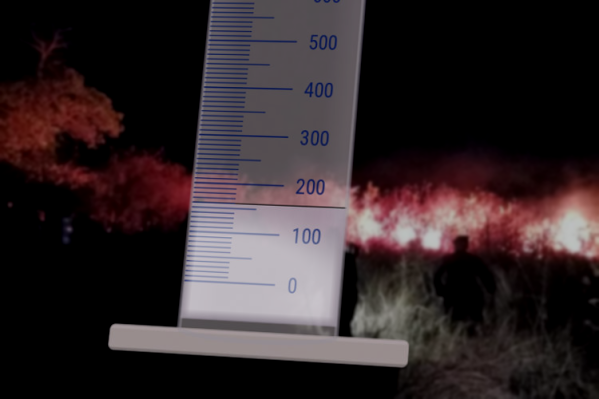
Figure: 160mL
